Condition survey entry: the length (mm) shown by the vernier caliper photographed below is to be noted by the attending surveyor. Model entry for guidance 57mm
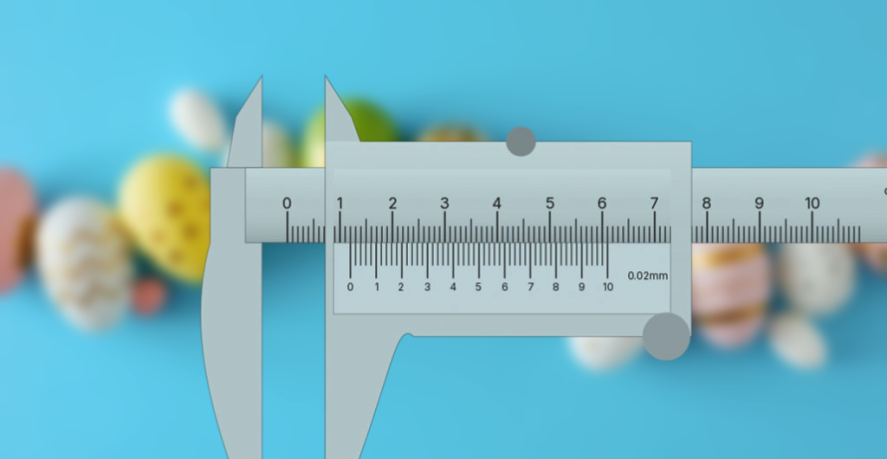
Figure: 12.0mm
